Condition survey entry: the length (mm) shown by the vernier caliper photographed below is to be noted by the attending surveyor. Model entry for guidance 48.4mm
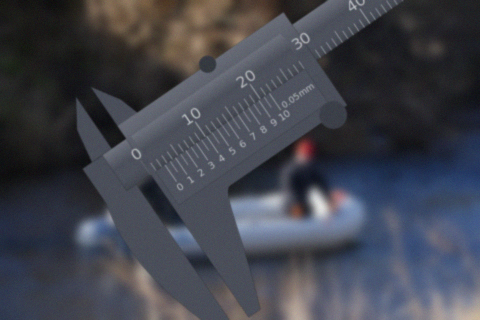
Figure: 2.6mm
